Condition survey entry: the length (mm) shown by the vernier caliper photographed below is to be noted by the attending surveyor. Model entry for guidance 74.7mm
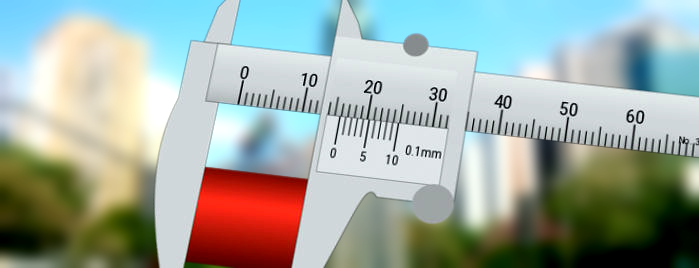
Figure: 15.8mm
